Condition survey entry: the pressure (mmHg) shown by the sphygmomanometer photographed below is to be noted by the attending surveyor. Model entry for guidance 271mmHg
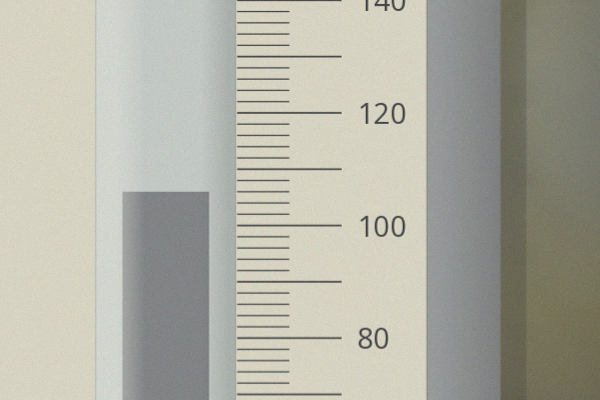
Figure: 106mmHg
